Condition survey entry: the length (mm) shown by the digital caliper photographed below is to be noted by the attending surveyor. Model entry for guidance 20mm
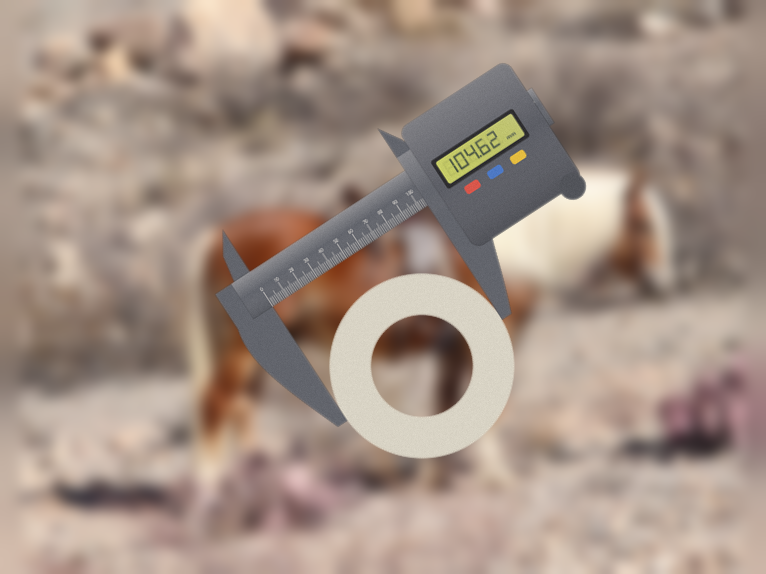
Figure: 104.62mm
